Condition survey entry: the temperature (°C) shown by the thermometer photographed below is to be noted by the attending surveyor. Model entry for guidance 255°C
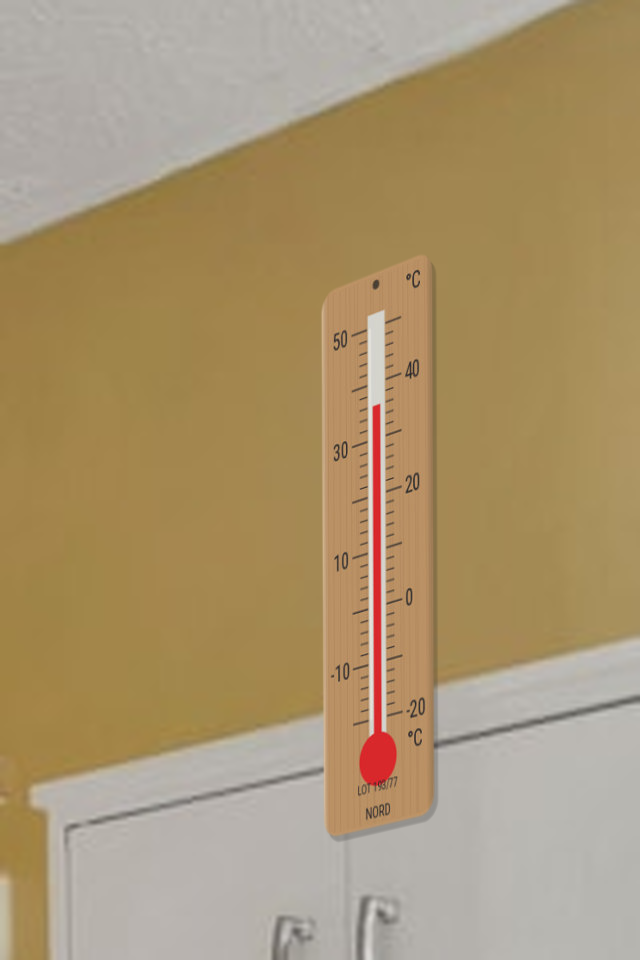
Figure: 36°C
